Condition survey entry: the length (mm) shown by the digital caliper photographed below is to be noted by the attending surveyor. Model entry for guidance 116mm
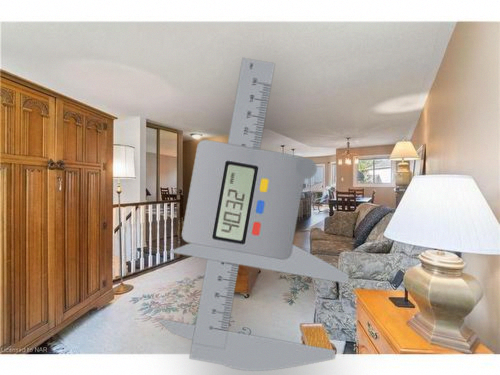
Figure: 40.32mm
